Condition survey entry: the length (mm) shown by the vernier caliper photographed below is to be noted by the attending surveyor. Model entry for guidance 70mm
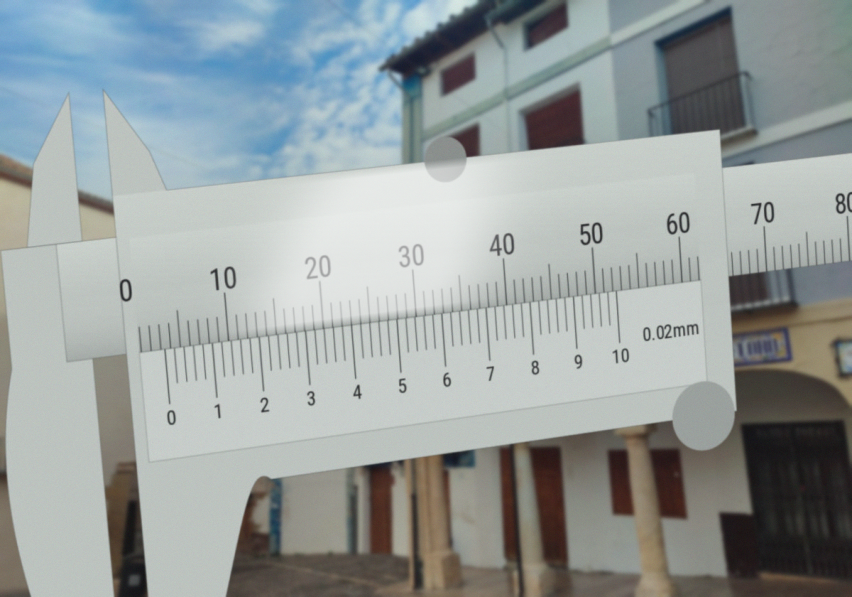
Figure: 3.4mm
